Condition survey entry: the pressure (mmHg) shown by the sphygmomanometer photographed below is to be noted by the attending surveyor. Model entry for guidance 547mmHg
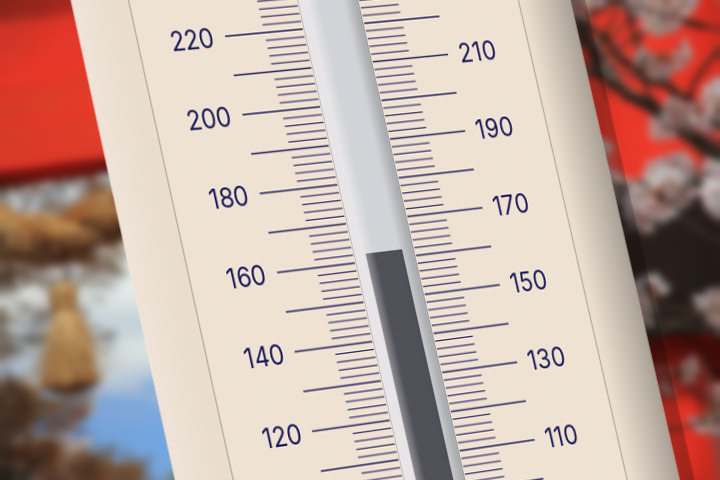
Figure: 162mmHg
